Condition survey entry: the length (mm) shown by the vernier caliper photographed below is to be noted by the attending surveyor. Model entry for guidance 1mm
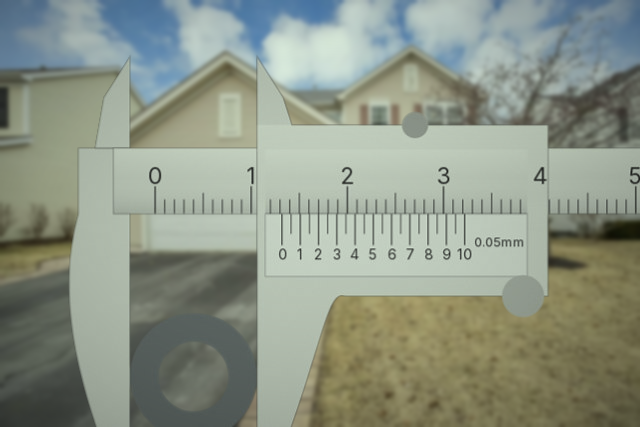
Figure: 13.2mm
